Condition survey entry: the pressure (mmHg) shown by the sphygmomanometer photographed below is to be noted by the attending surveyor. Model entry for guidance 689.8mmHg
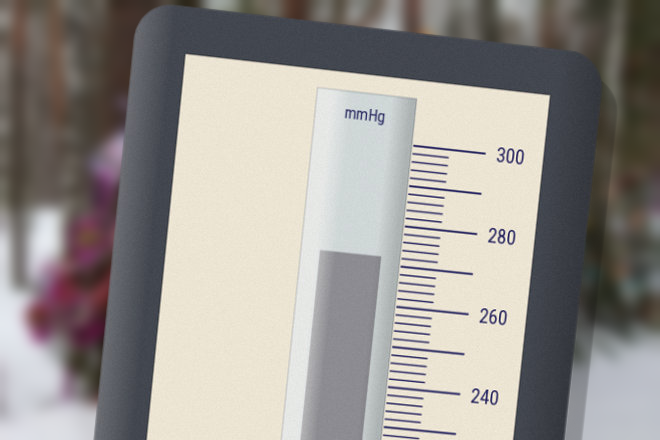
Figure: 272mmHg
